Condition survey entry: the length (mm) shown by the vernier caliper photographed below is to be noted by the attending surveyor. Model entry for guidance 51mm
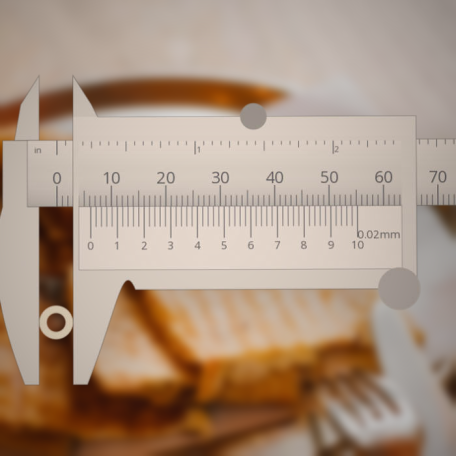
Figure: 6.2mm
